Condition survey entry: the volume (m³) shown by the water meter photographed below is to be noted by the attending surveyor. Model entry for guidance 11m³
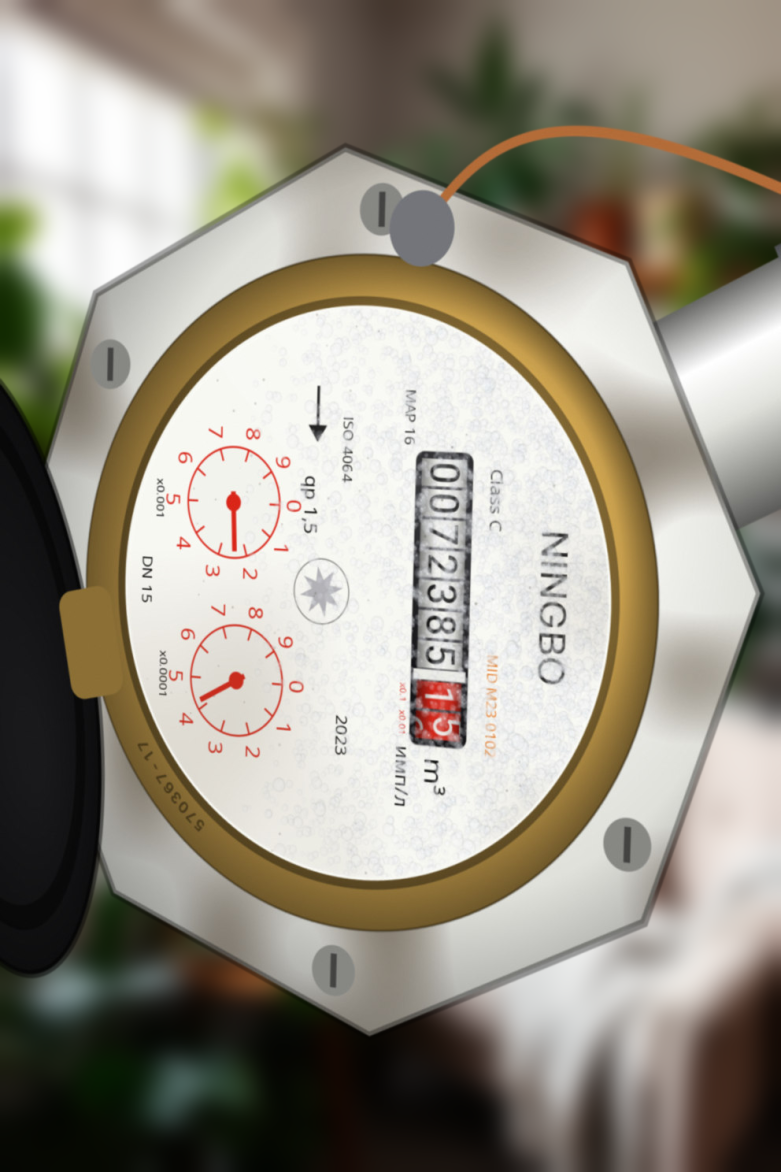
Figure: 72385.1524m³
